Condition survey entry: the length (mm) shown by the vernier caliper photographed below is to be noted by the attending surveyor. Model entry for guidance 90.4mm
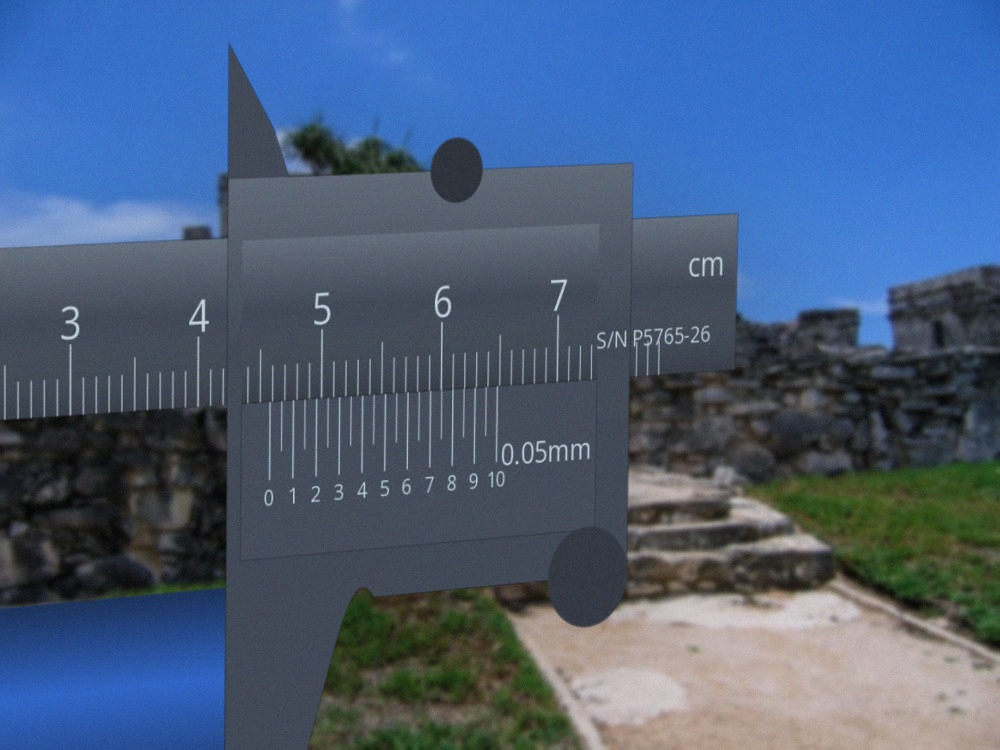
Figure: 45.8mm
